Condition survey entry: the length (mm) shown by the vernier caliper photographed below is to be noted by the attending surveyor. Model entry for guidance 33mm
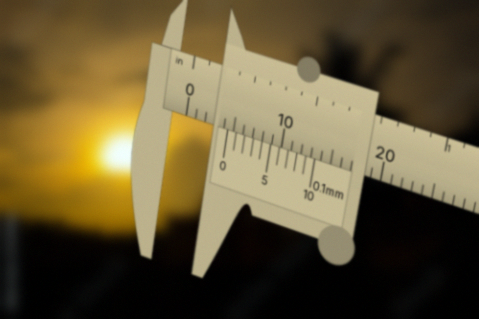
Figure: 4.4mm
